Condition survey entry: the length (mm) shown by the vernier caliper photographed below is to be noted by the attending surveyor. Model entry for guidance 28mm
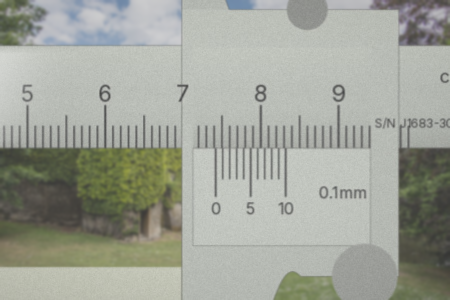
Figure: 74.2mm
